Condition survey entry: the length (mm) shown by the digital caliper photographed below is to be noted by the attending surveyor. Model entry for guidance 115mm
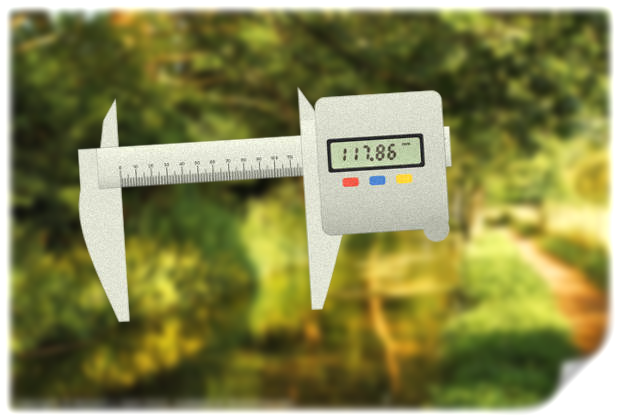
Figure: 117.86mm
